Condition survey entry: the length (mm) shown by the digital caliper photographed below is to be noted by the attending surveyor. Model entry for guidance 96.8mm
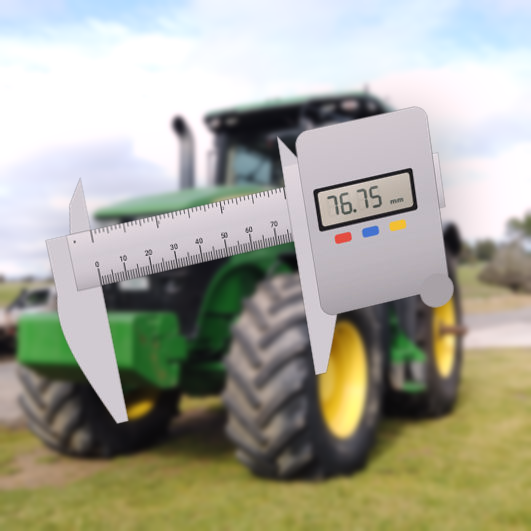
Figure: 76.75mm
